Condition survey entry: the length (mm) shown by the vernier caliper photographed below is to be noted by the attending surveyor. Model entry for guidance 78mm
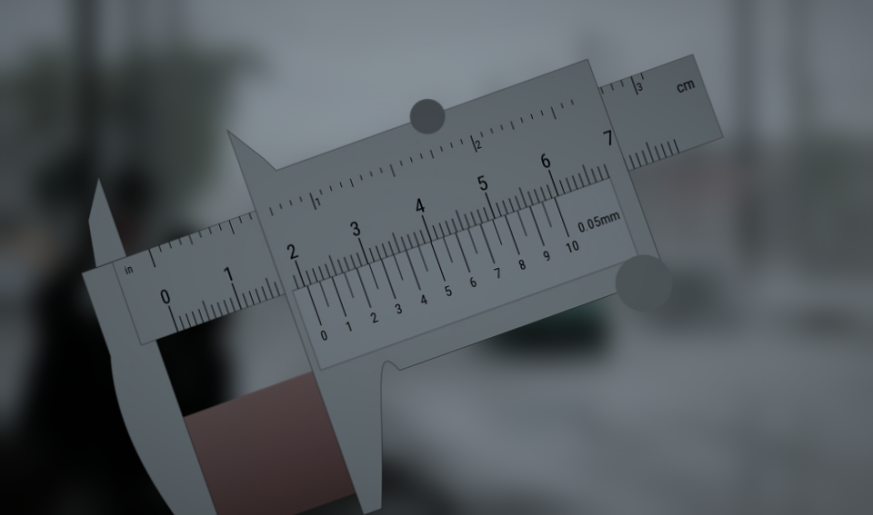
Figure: 20.4mm
